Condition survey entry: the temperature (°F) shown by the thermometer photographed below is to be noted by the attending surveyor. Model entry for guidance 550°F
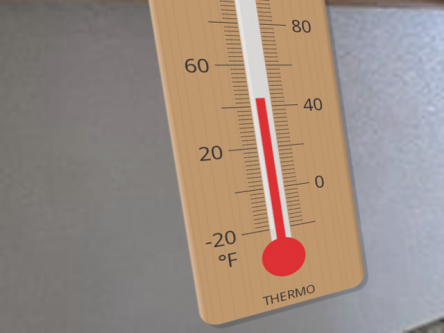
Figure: 44°F
